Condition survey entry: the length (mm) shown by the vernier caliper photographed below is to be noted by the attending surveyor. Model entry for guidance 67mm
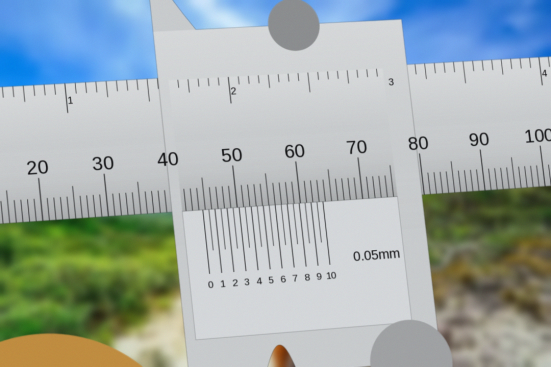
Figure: 44.6mm
